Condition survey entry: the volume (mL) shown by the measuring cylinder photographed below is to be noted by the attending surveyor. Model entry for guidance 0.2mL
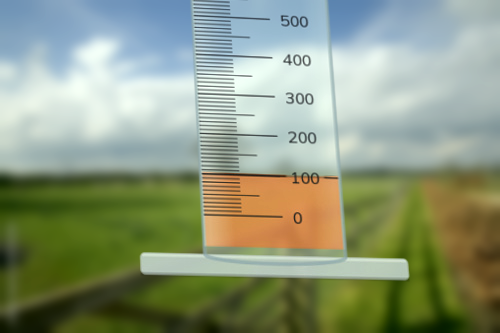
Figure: 100mL
